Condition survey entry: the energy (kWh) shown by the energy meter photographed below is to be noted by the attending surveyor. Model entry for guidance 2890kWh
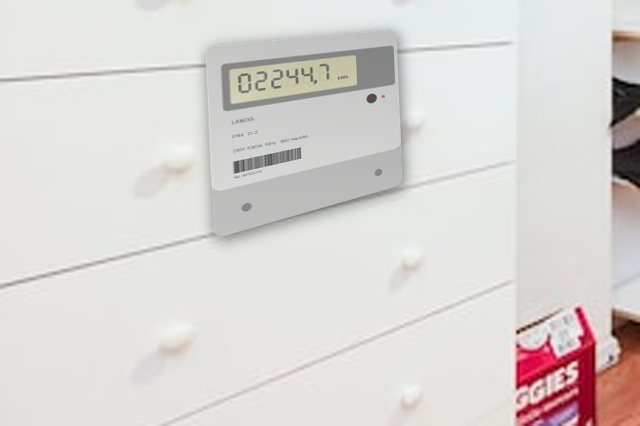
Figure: 2244.7kWh
